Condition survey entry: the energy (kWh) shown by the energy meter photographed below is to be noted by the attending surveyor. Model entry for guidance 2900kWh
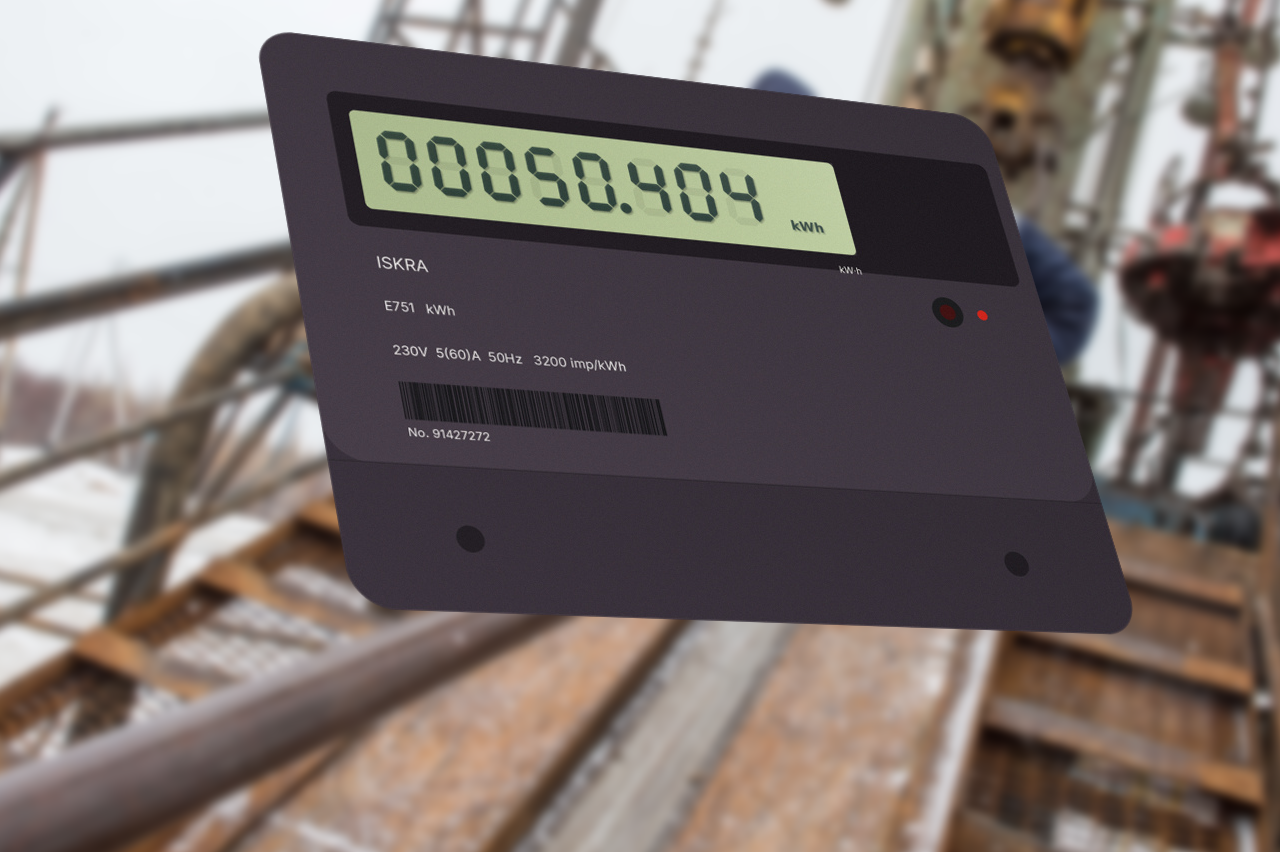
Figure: 50.404kWh
